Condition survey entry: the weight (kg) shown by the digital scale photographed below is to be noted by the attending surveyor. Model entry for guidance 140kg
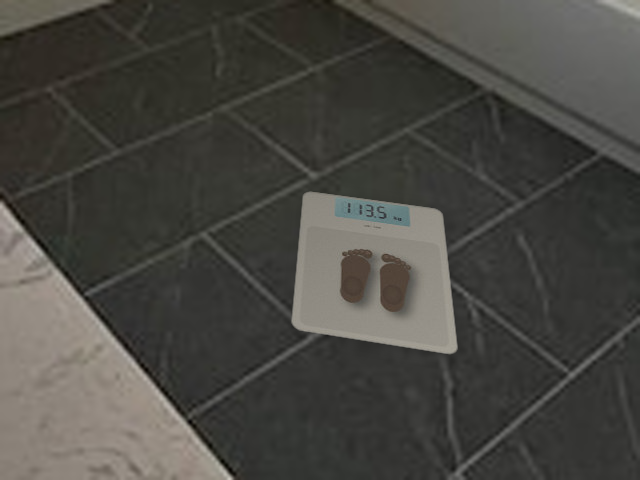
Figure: 113.5kg
